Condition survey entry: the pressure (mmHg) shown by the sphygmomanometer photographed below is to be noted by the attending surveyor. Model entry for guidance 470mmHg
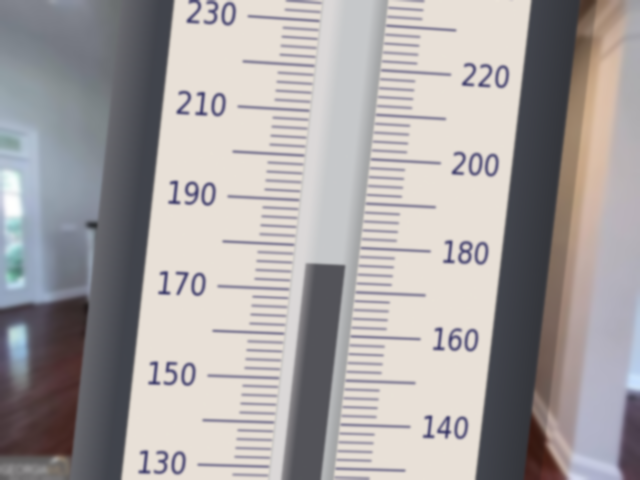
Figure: 176mmHg
